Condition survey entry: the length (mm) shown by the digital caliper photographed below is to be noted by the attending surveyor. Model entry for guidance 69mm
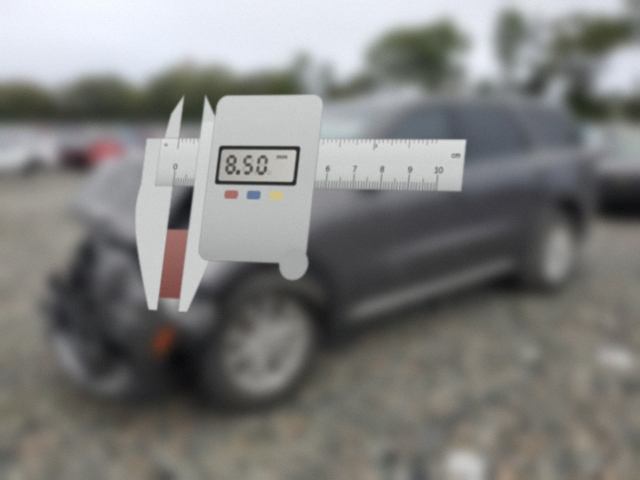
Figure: 8.50mm
